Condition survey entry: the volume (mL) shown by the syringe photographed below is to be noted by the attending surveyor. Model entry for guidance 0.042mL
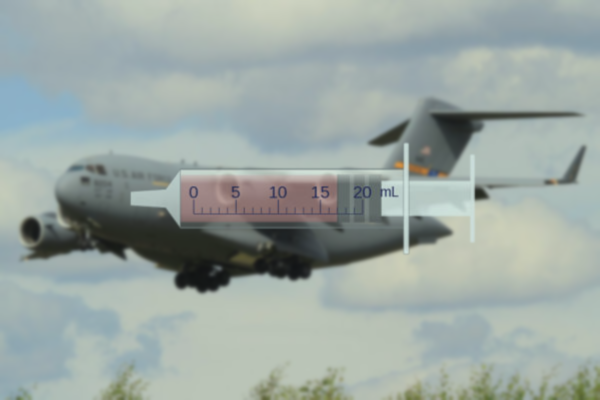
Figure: 17mL
